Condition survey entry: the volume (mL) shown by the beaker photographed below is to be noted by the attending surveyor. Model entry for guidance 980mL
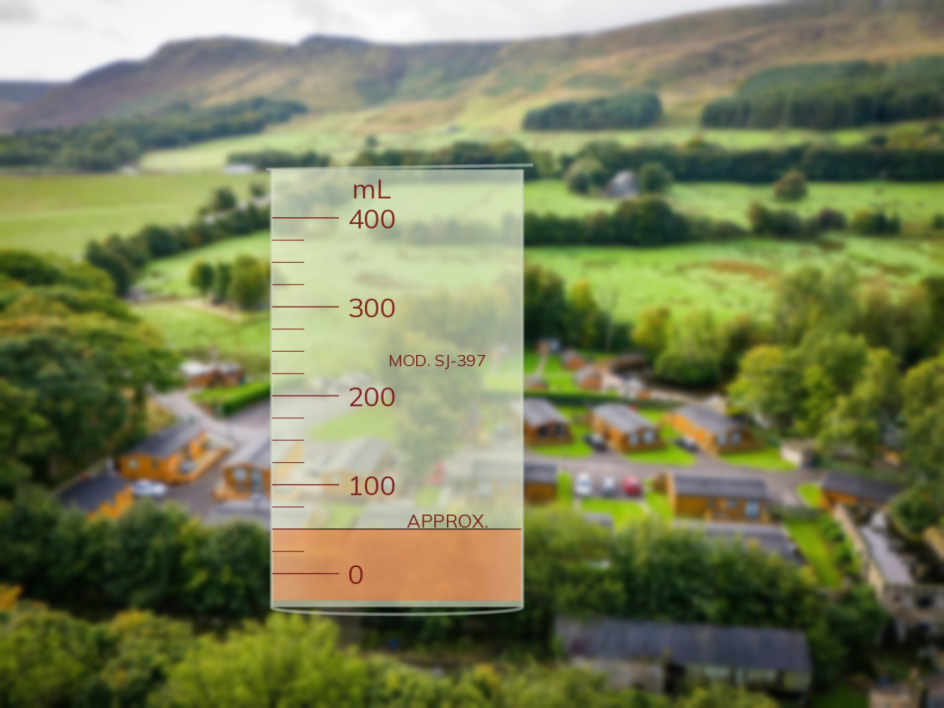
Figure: 50mL
